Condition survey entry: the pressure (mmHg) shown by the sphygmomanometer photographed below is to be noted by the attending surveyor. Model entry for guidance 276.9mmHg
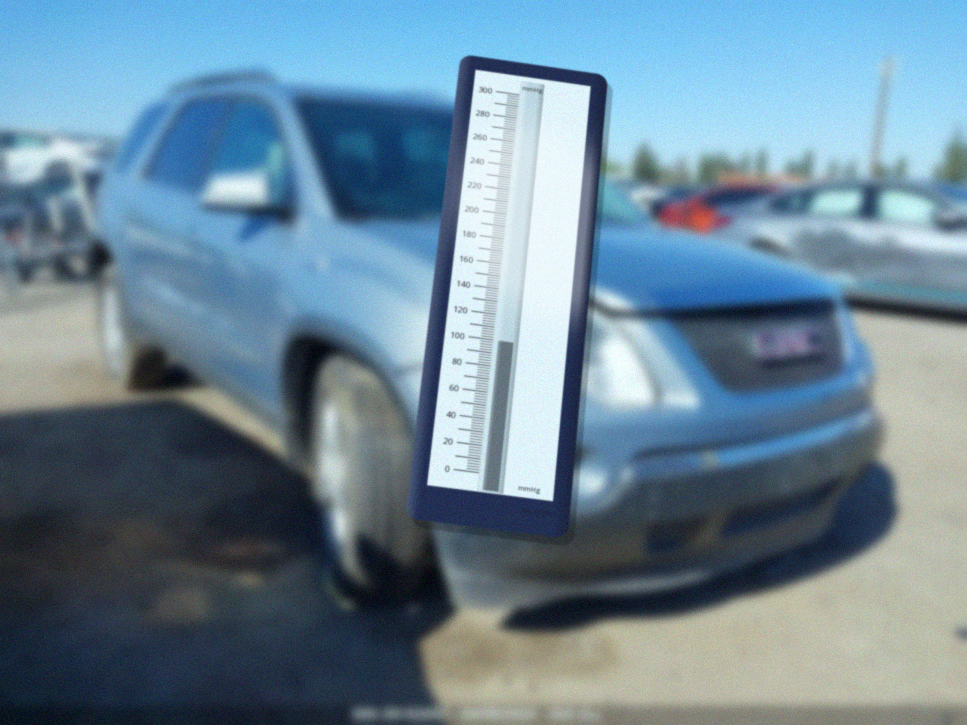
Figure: 100mmHg
